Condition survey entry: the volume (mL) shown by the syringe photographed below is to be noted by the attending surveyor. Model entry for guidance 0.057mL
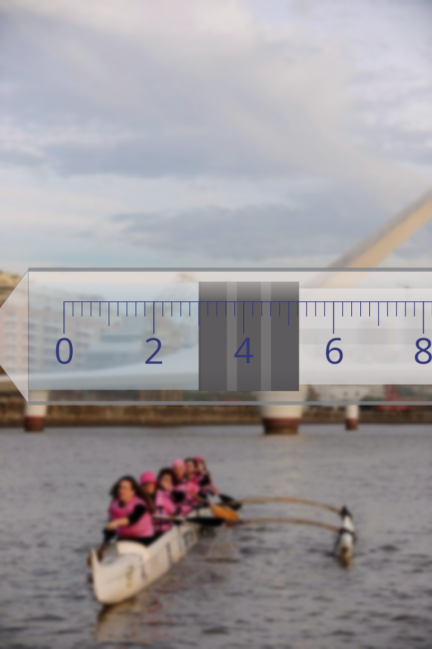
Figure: 3mL
